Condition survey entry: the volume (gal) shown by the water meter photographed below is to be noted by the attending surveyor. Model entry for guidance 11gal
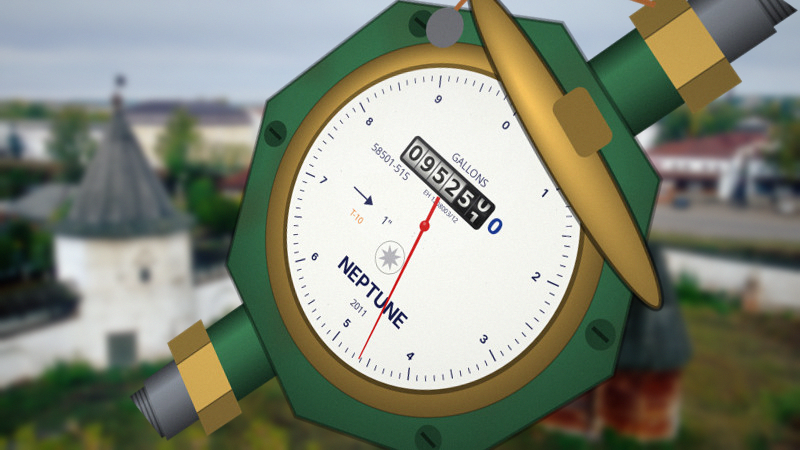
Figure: 952504.6gal
